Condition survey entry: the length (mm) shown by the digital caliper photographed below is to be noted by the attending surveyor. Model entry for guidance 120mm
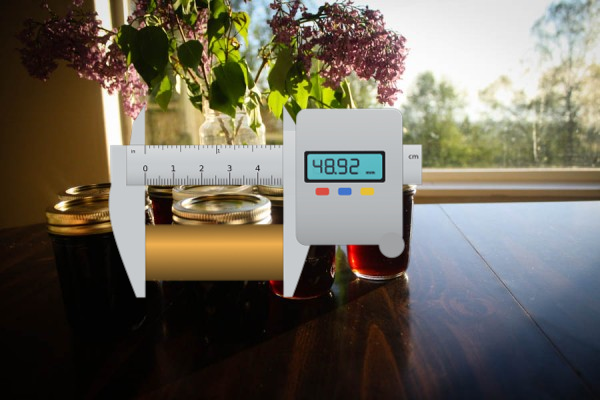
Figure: 48.92mm
